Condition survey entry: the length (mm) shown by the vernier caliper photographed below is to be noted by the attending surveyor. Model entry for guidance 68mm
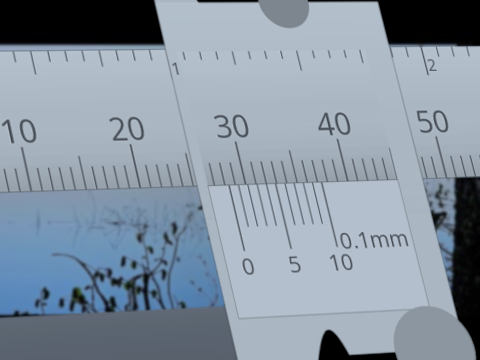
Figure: 28.4mm
